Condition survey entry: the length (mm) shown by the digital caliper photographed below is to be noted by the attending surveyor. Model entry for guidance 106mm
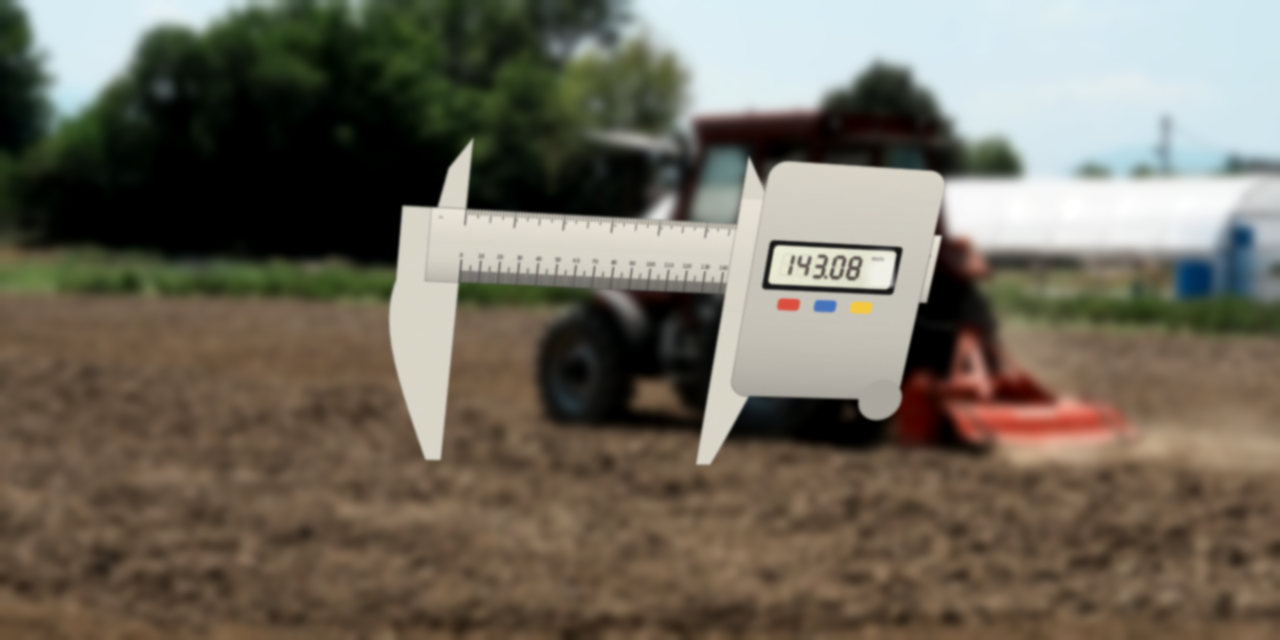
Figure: 143.08mm
